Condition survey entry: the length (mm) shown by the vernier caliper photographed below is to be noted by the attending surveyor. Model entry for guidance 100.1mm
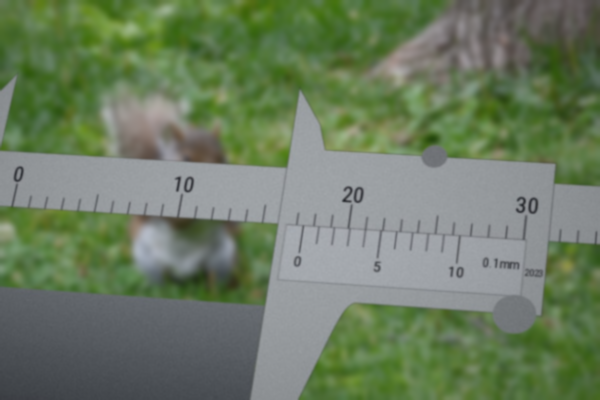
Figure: 17.4mm
